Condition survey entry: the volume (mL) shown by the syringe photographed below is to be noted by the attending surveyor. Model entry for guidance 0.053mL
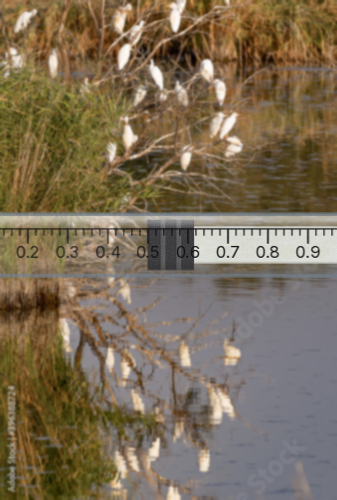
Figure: 0.5mL
